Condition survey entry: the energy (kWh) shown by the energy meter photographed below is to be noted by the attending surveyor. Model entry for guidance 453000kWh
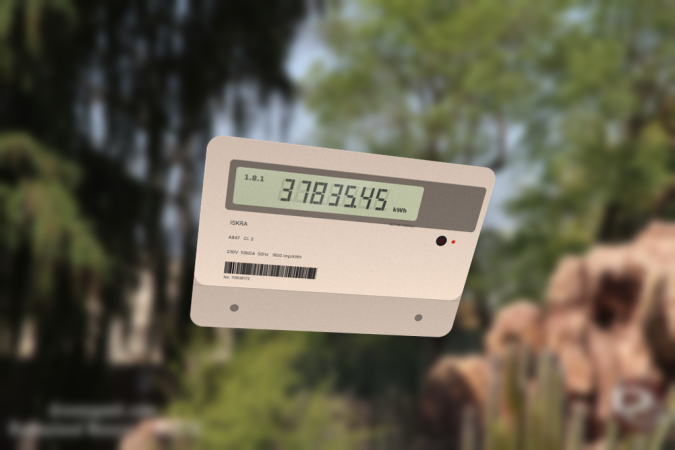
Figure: 37835.45kWh
